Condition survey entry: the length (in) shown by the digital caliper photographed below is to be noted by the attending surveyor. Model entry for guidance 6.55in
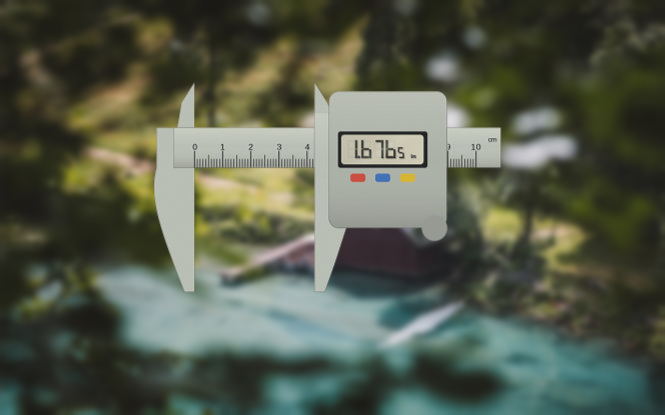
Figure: 1.6765in
